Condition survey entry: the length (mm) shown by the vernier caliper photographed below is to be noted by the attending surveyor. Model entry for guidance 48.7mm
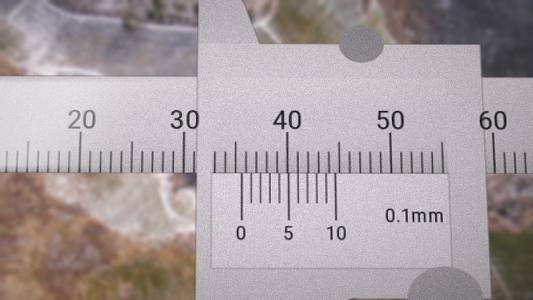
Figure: 35.6mm
